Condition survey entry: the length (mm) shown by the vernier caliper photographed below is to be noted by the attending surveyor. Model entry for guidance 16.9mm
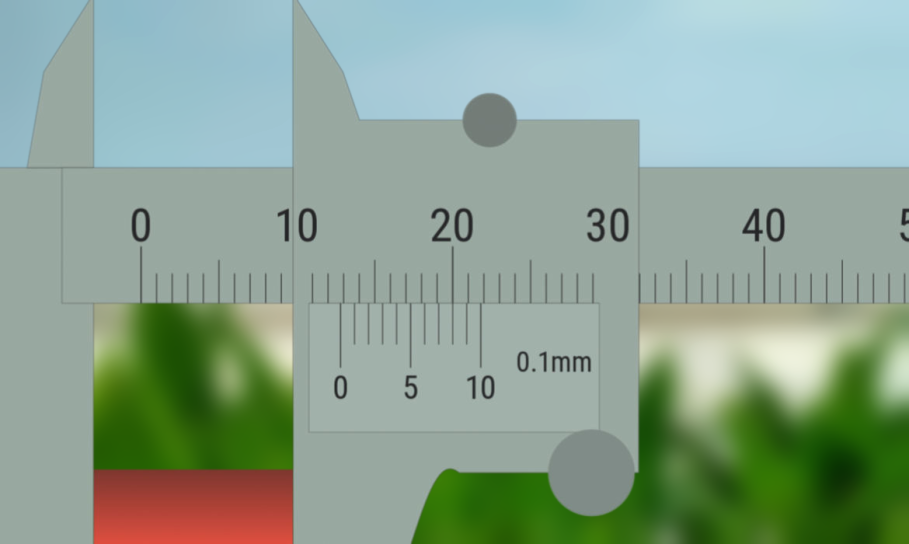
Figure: 12.8mm
